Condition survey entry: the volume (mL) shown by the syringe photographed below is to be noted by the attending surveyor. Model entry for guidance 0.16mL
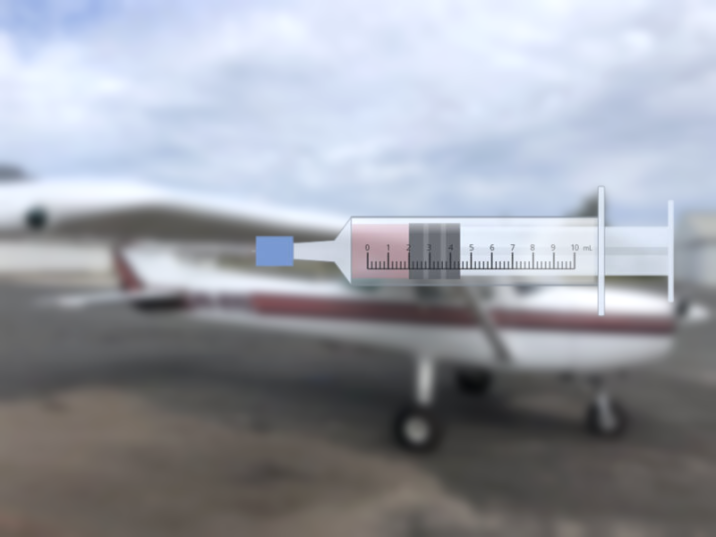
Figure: 2mL
